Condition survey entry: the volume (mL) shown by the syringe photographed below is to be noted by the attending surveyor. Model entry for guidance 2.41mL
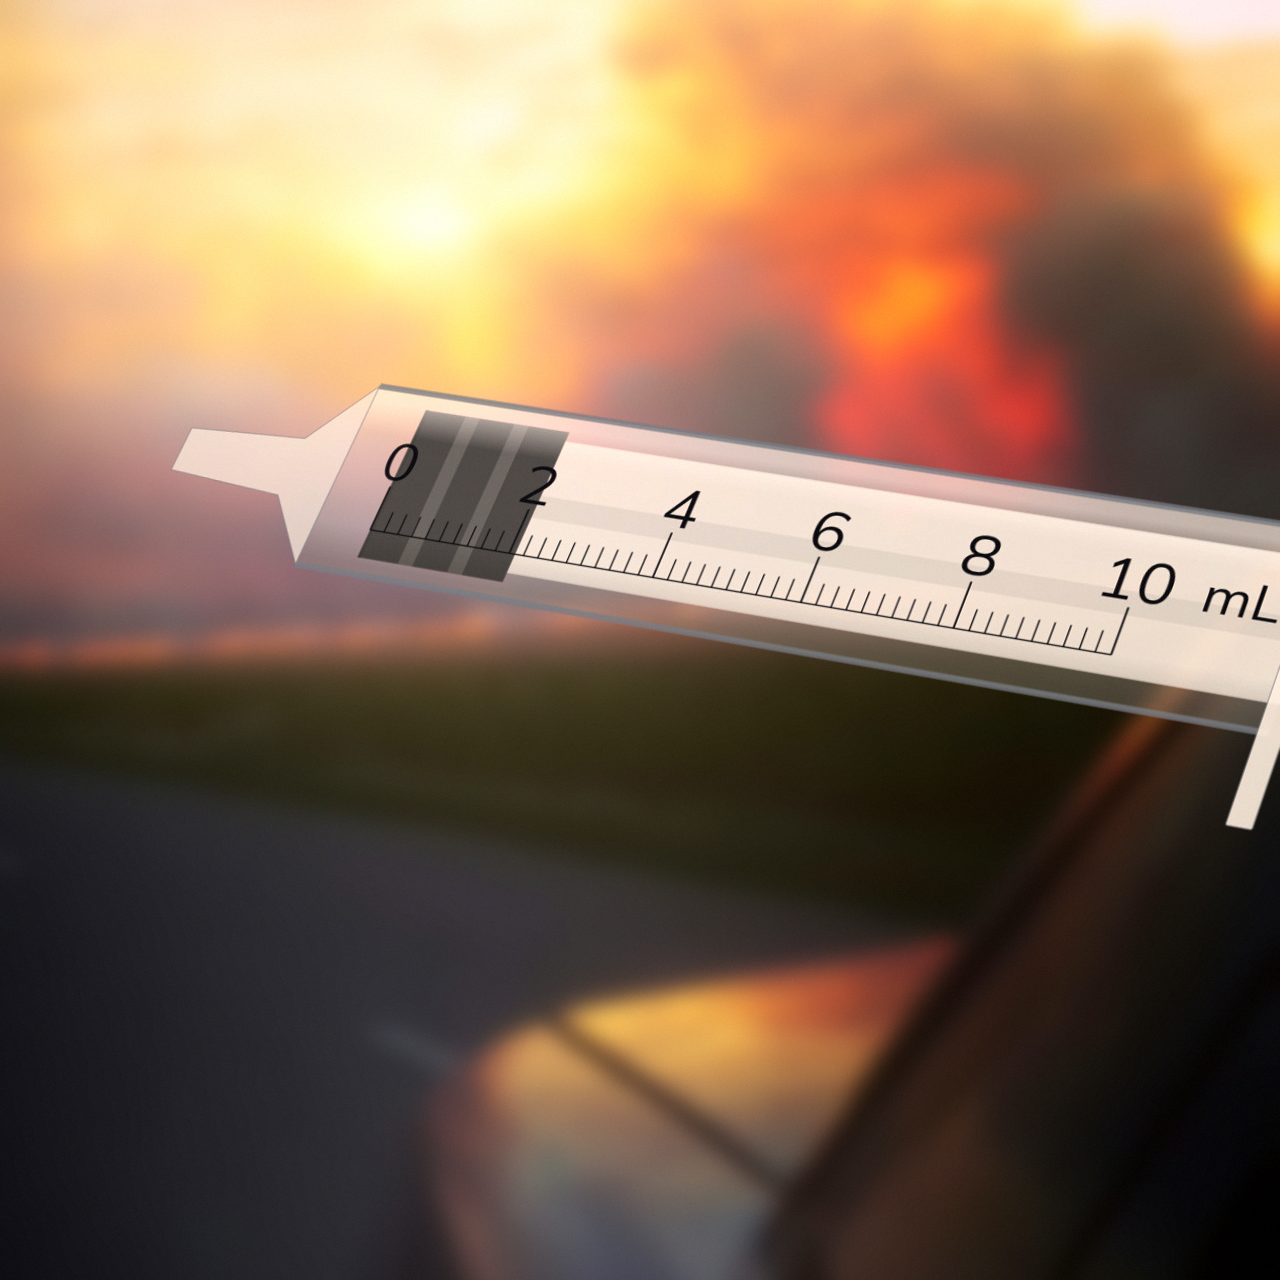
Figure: 0mL
